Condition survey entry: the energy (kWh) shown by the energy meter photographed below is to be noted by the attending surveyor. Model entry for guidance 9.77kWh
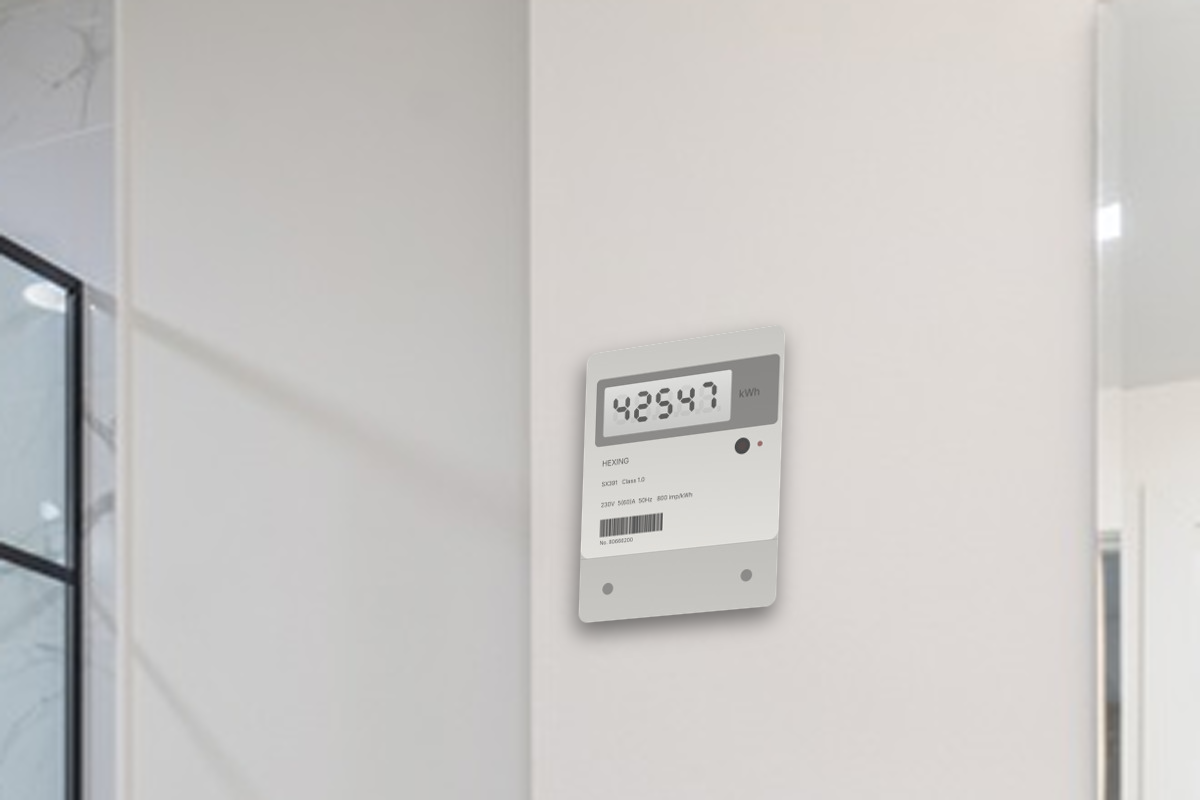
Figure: 42547kWh
